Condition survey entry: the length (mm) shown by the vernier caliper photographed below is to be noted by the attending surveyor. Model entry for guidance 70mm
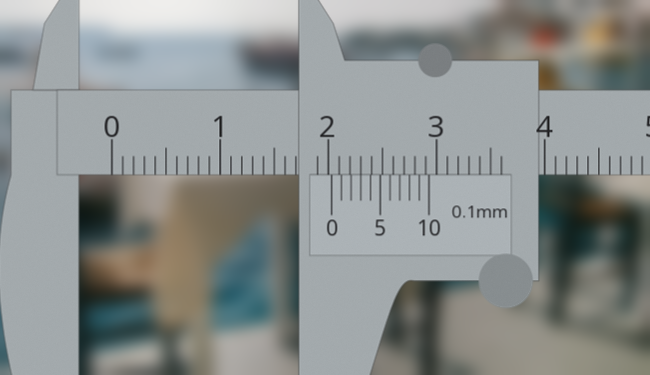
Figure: 20.3mm
